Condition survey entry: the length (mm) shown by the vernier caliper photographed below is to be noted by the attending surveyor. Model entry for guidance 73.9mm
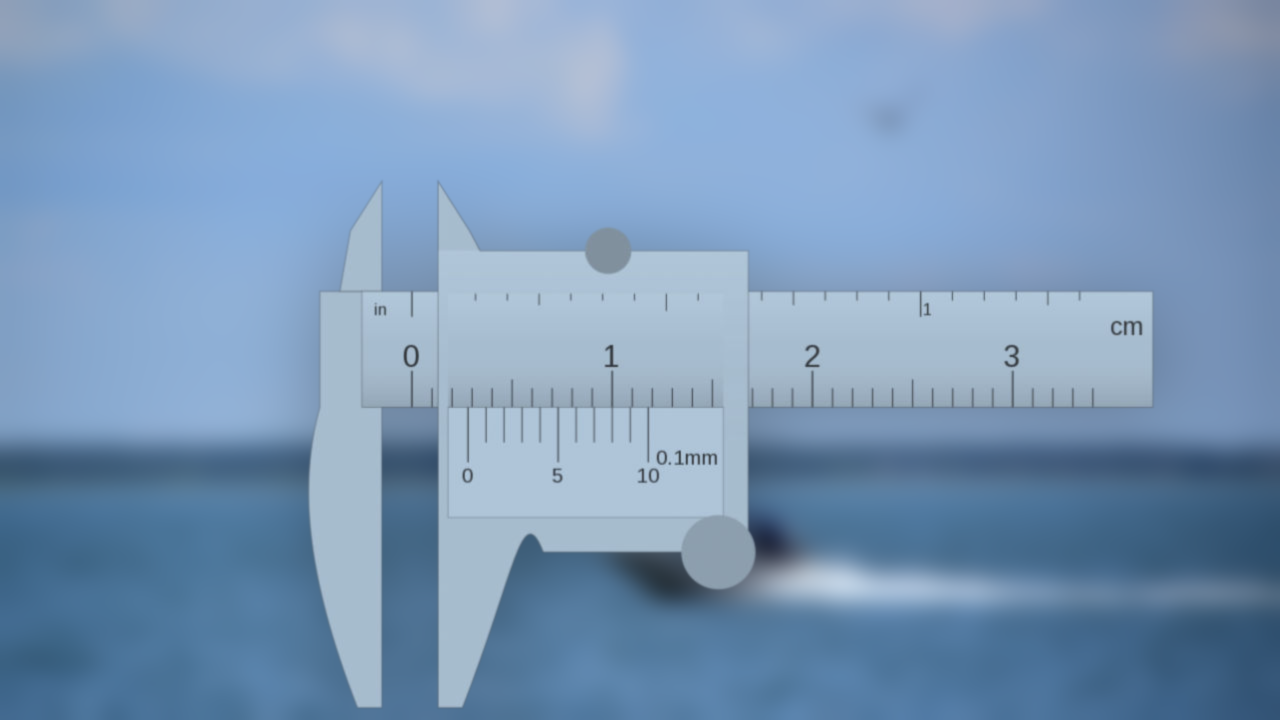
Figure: 2.8mm
